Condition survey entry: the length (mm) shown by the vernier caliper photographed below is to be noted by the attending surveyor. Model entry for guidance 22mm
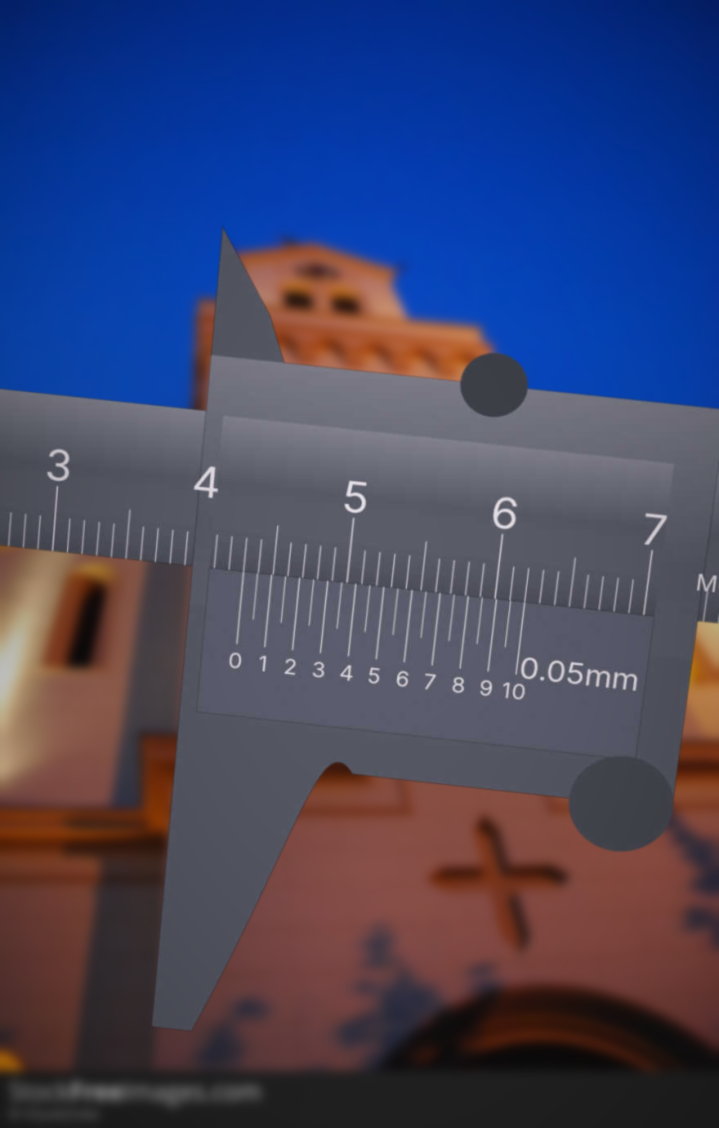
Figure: 43.0mm
